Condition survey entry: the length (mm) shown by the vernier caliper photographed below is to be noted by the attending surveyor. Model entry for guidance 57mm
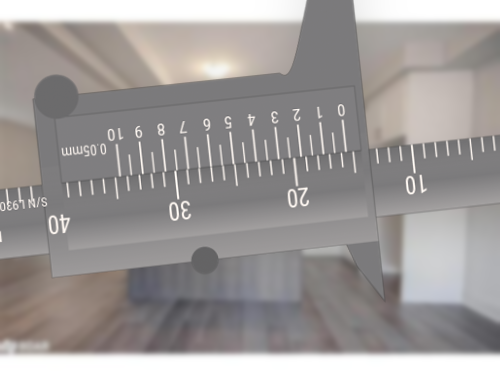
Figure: 15.6mm
